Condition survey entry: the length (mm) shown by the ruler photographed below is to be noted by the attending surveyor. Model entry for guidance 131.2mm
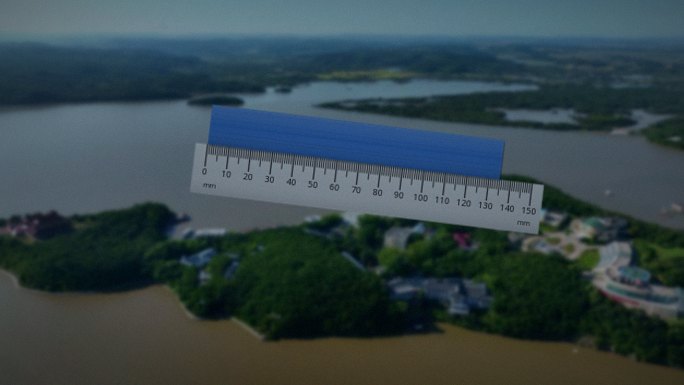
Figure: 135mm
